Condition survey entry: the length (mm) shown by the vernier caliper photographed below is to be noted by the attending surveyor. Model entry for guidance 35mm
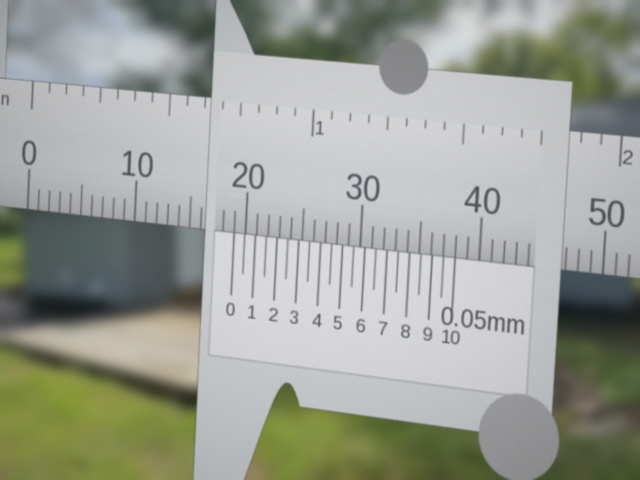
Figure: 19.0mm
